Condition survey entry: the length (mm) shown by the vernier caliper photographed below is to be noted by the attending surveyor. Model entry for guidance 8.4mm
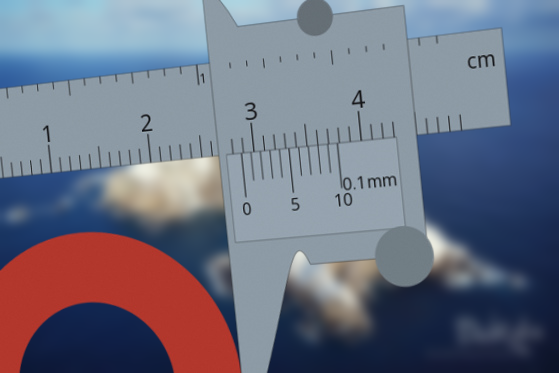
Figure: 28.8mm
